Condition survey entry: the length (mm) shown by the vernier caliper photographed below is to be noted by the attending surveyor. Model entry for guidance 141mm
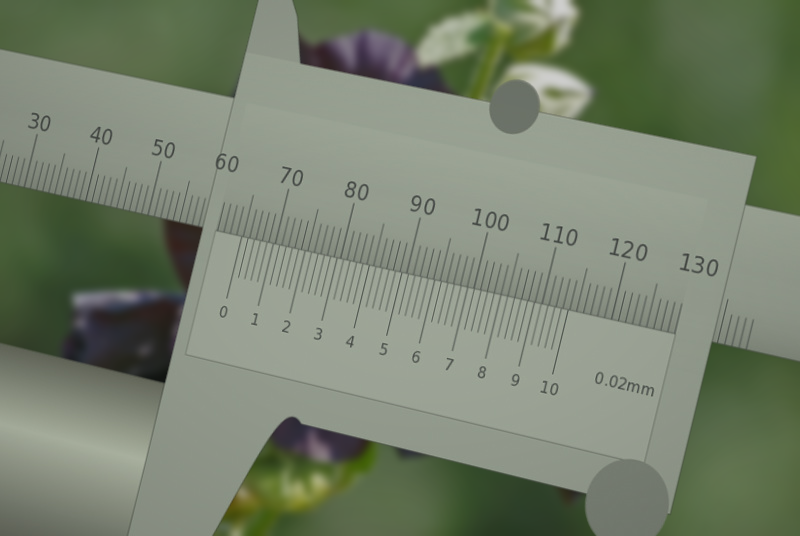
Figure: 64.8mm
